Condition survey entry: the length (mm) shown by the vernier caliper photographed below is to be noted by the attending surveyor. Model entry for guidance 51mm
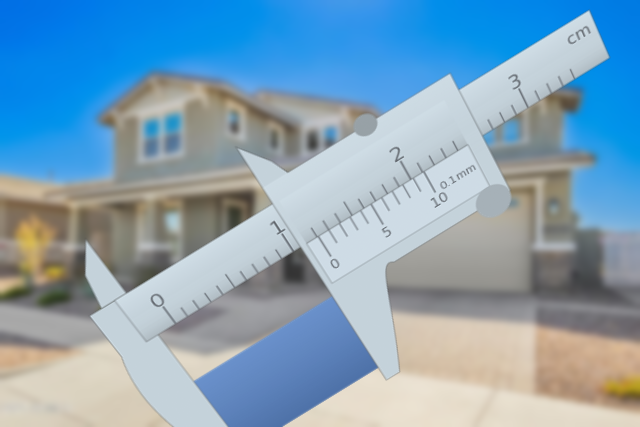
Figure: 12.1mm
